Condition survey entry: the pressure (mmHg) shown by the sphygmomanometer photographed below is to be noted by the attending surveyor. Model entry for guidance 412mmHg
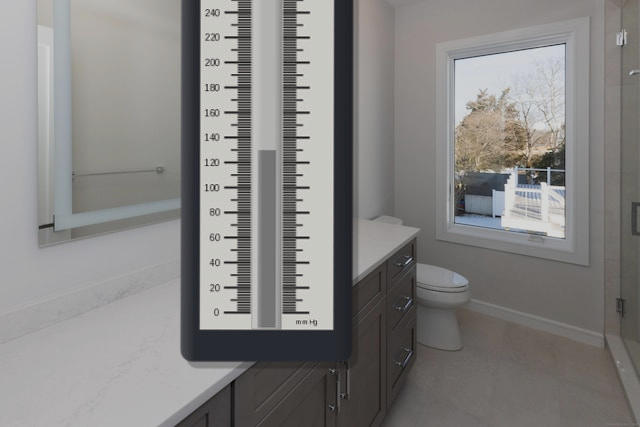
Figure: 130mmHg
